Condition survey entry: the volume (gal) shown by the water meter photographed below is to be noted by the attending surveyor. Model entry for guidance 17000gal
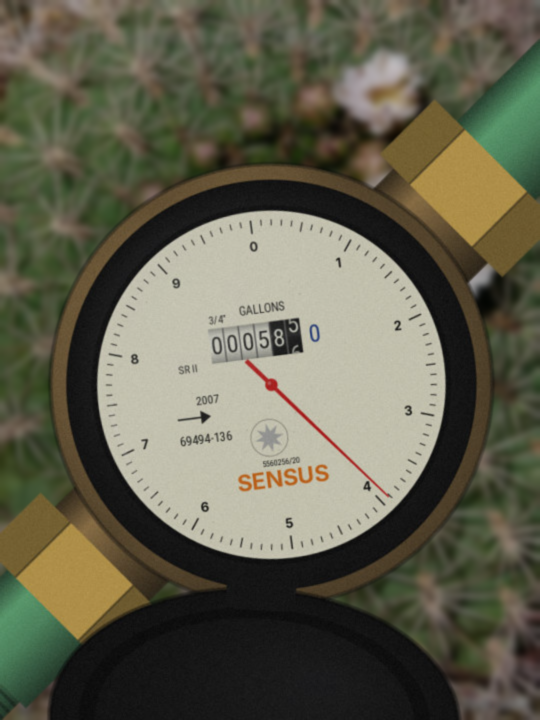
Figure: 5853.9gal
